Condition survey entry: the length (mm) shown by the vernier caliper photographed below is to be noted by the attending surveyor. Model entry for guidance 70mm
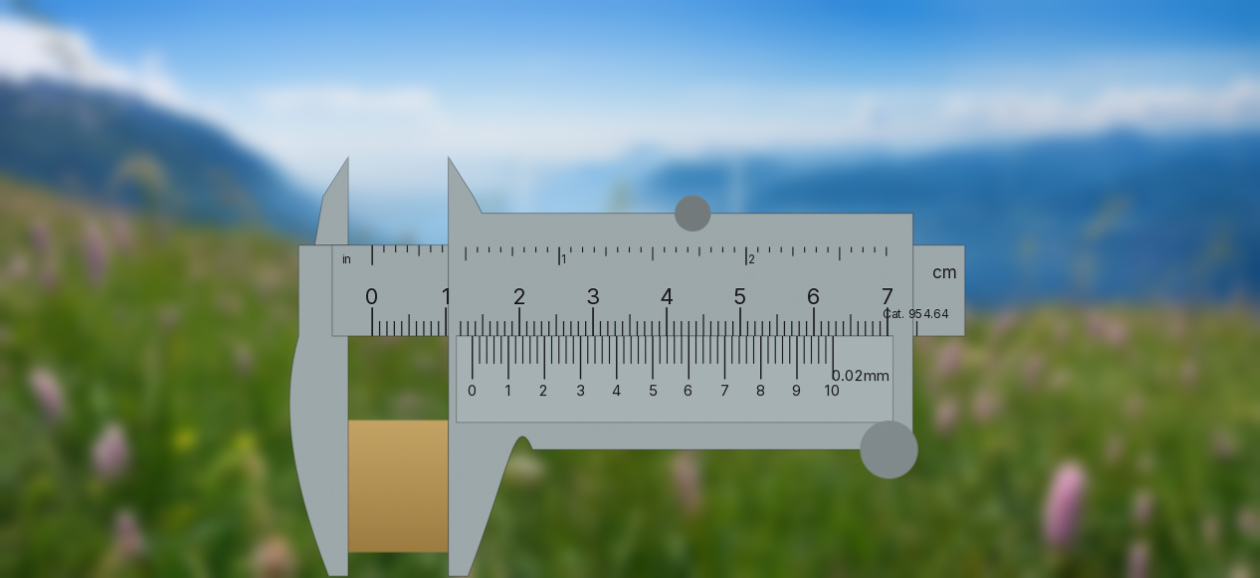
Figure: 13.6mm
